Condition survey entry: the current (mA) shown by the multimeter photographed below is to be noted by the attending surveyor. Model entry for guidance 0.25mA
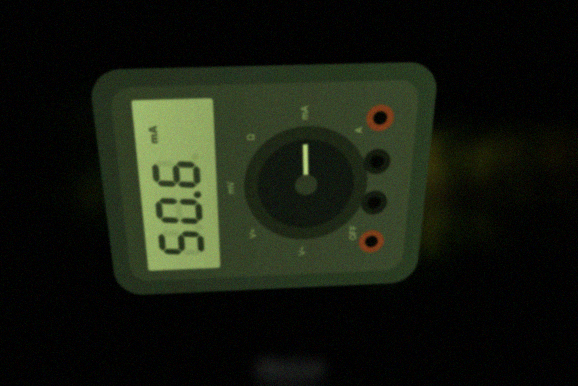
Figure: 50.6mA
